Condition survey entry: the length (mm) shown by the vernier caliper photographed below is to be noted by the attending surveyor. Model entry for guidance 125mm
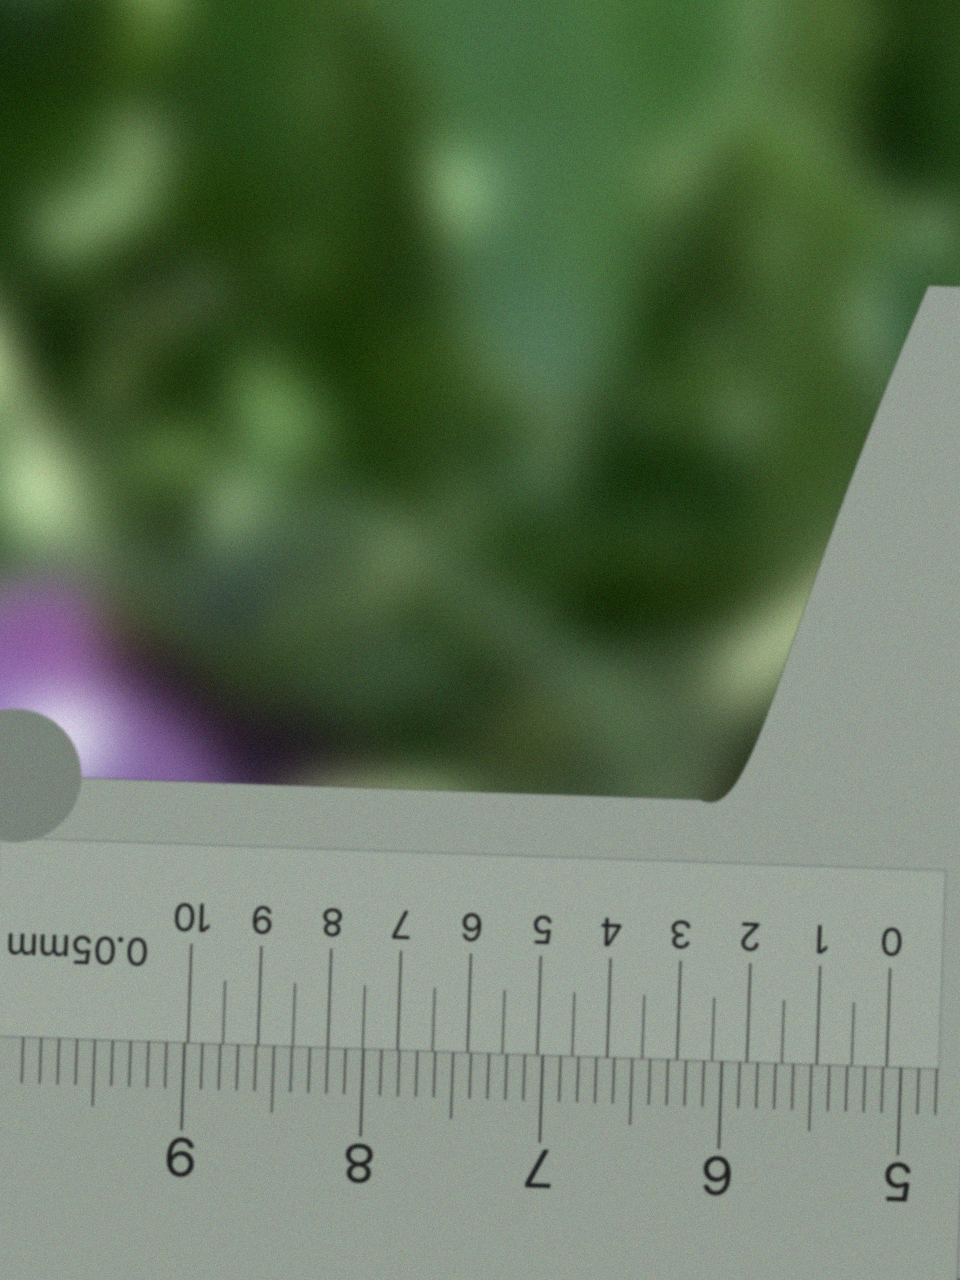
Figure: 50.8mm
